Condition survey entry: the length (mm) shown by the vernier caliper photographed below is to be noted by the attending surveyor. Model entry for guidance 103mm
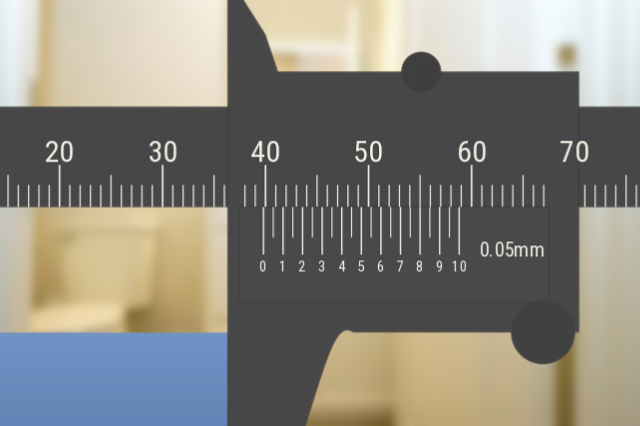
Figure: 39.8mm
